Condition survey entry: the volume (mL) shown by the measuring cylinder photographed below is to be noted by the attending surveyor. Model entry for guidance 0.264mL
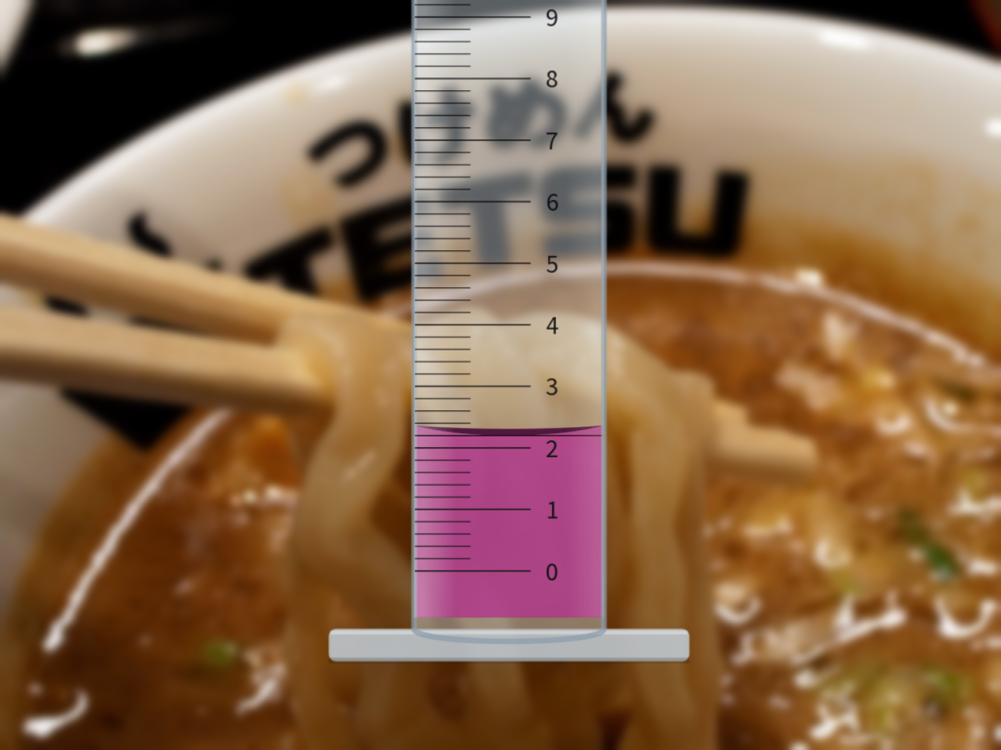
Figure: 2.2mL
